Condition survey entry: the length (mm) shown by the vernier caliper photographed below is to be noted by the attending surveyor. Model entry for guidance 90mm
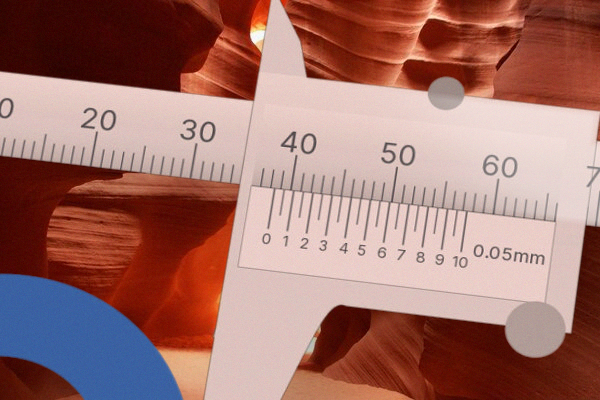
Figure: 38.4mm
